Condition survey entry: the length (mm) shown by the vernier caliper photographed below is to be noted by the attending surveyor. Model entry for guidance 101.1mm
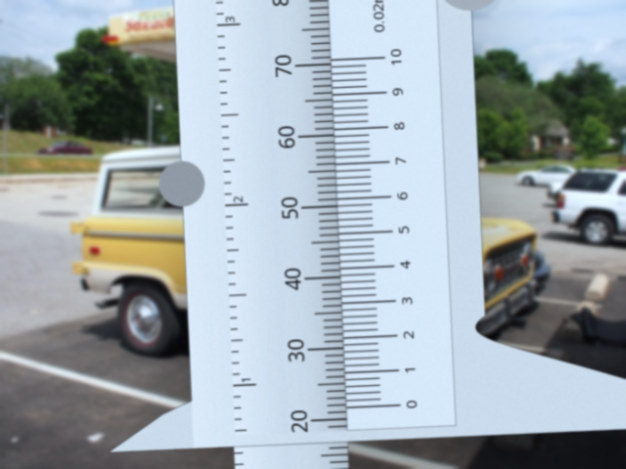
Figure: 21.6mm
